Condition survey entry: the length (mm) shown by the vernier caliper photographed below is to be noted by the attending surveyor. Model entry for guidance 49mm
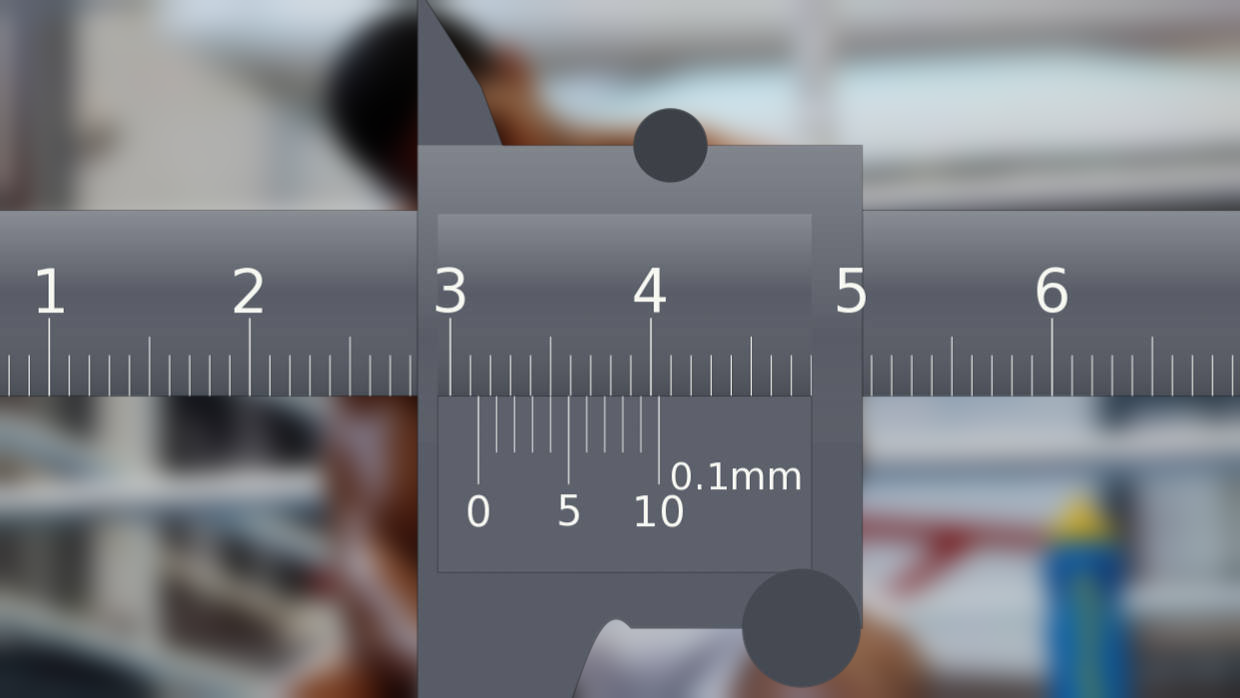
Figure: 31.4mm
